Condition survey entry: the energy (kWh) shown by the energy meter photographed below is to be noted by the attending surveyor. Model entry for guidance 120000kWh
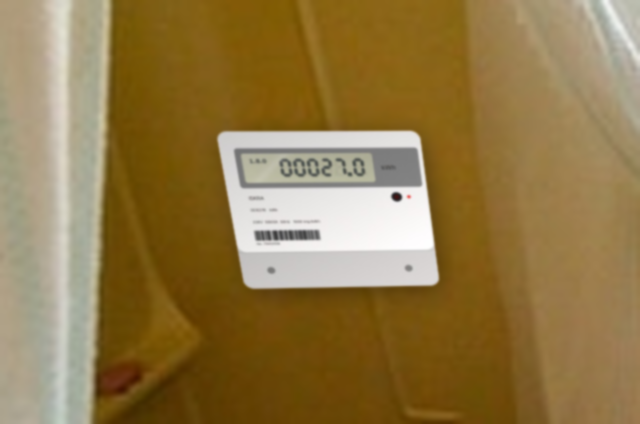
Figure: 27.0kWh
